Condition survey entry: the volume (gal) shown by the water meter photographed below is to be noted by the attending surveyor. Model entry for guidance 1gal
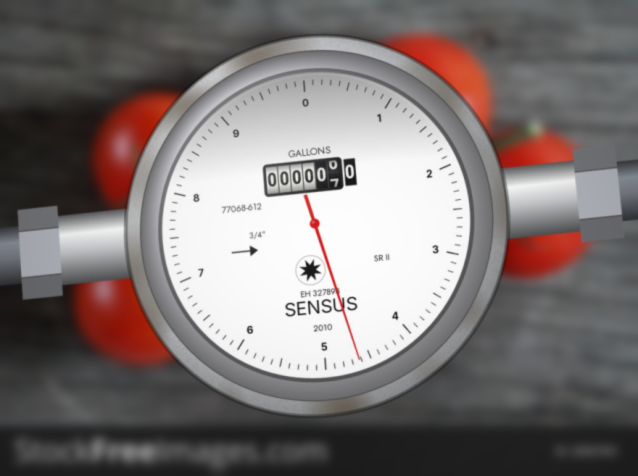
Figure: 64.6gal
